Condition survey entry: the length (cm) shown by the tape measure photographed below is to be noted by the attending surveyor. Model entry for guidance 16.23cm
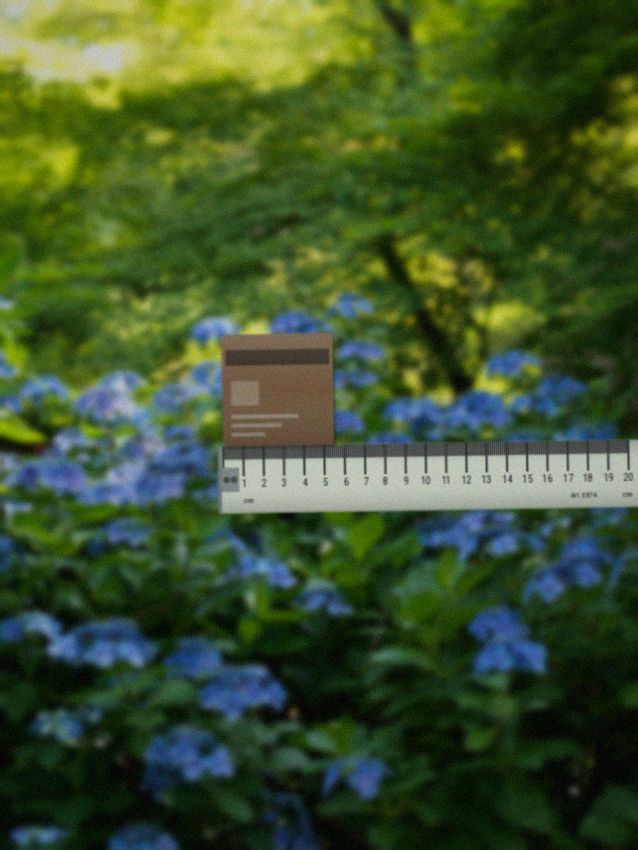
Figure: 5.5cm
